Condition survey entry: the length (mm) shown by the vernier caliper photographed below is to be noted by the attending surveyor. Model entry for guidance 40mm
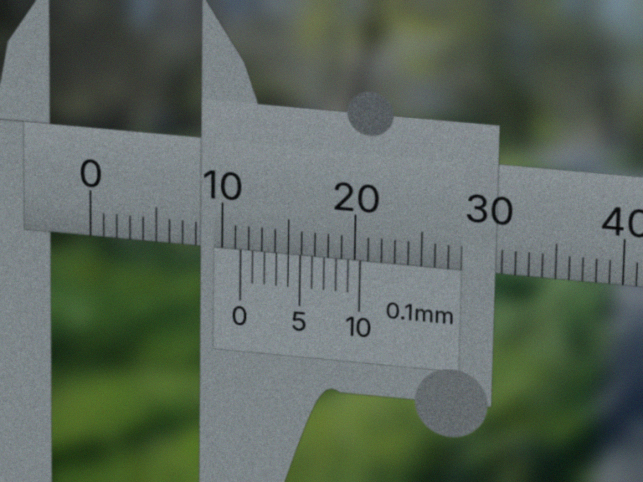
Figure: 11.4mm
